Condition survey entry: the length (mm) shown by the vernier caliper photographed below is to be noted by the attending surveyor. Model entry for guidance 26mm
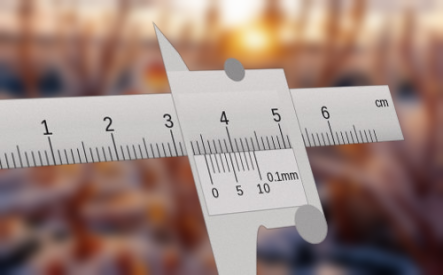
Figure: 34.8mm
